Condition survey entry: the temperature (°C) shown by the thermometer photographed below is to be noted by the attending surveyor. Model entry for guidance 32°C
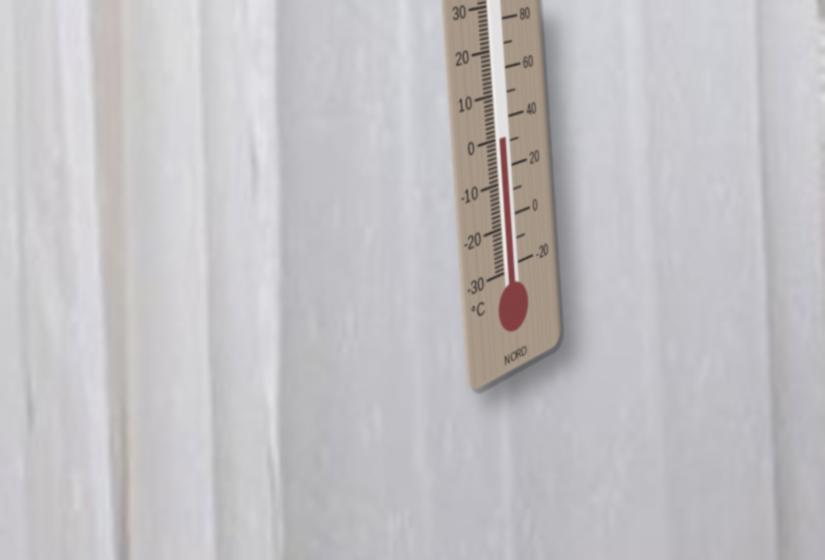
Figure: 0°C
